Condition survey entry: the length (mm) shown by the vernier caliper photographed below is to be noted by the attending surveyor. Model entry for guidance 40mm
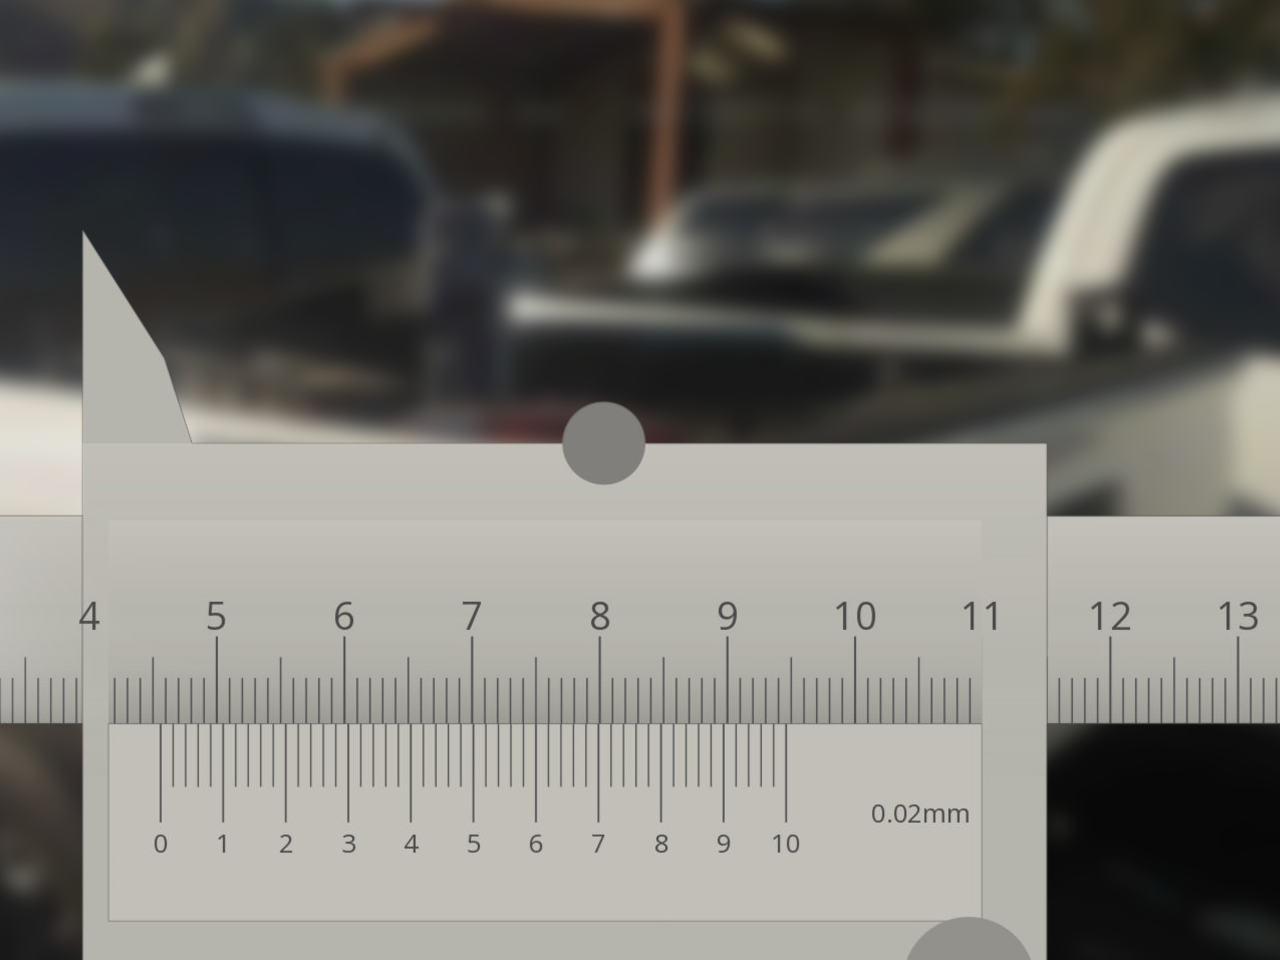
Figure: 45.6mm
